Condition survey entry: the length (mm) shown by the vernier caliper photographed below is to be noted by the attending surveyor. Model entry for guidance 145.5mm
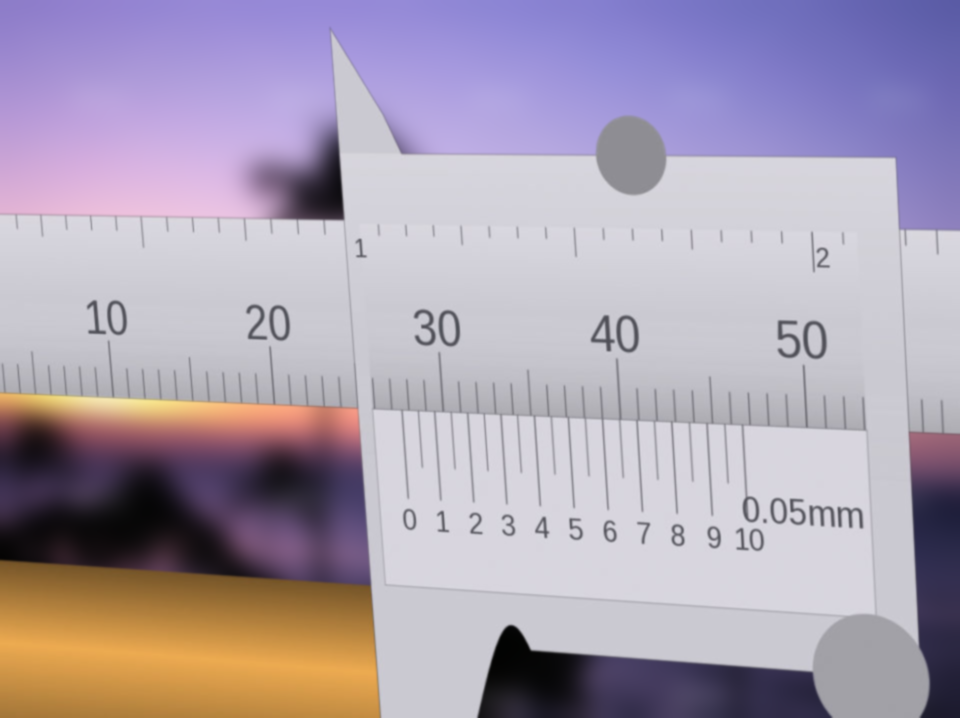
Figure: 27.6mm
